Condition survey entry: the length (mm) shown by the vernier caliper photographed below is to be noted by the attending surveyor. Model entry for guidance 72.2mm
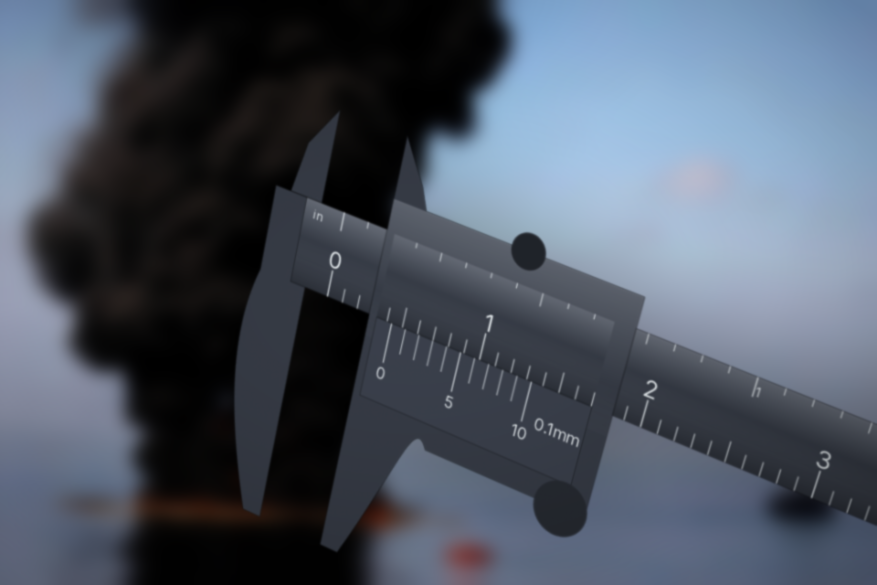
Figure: 4.3mm
